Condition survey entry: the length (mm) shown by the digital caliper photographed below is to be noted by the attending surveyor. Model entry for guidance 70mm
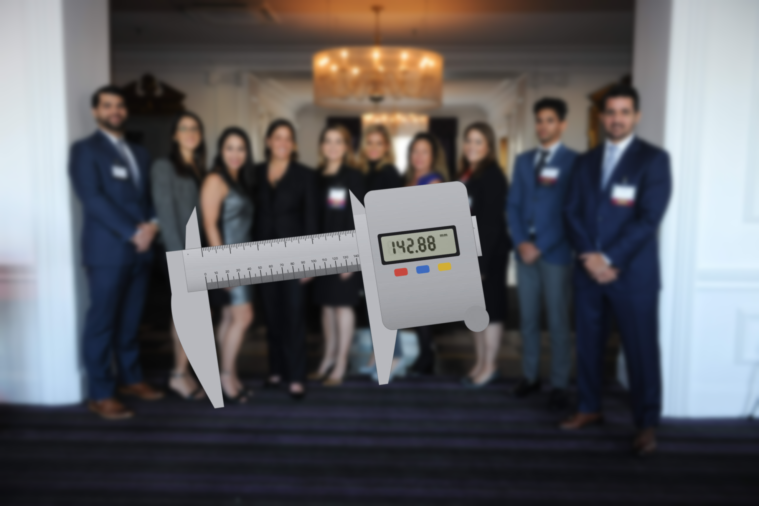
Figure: 142.88mm
